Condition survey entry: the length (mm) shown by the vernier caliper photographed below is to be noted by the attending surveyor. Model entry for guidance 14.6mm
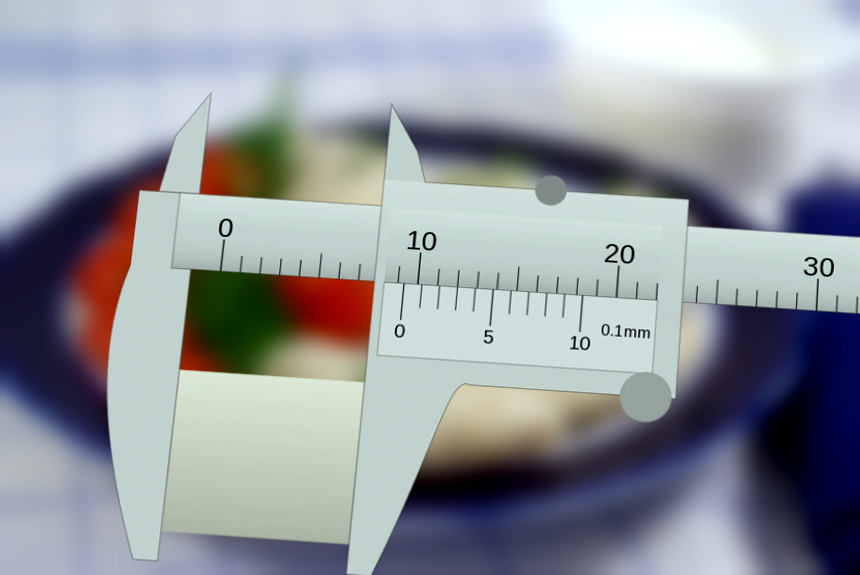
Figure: 9.3mm
